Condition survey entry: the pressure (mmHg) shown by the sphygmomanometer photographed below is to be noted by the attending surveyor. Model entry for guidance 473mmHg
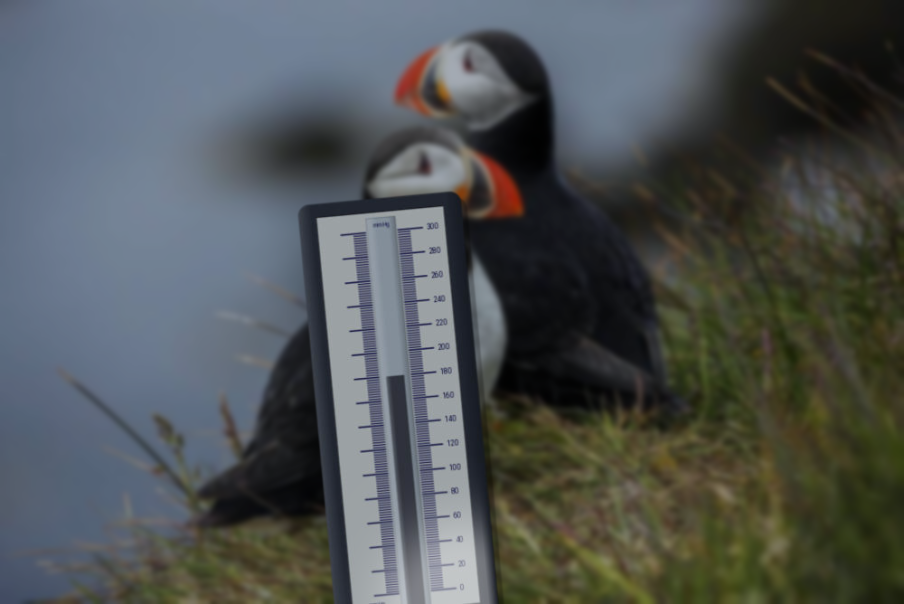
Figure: 180mmHg
